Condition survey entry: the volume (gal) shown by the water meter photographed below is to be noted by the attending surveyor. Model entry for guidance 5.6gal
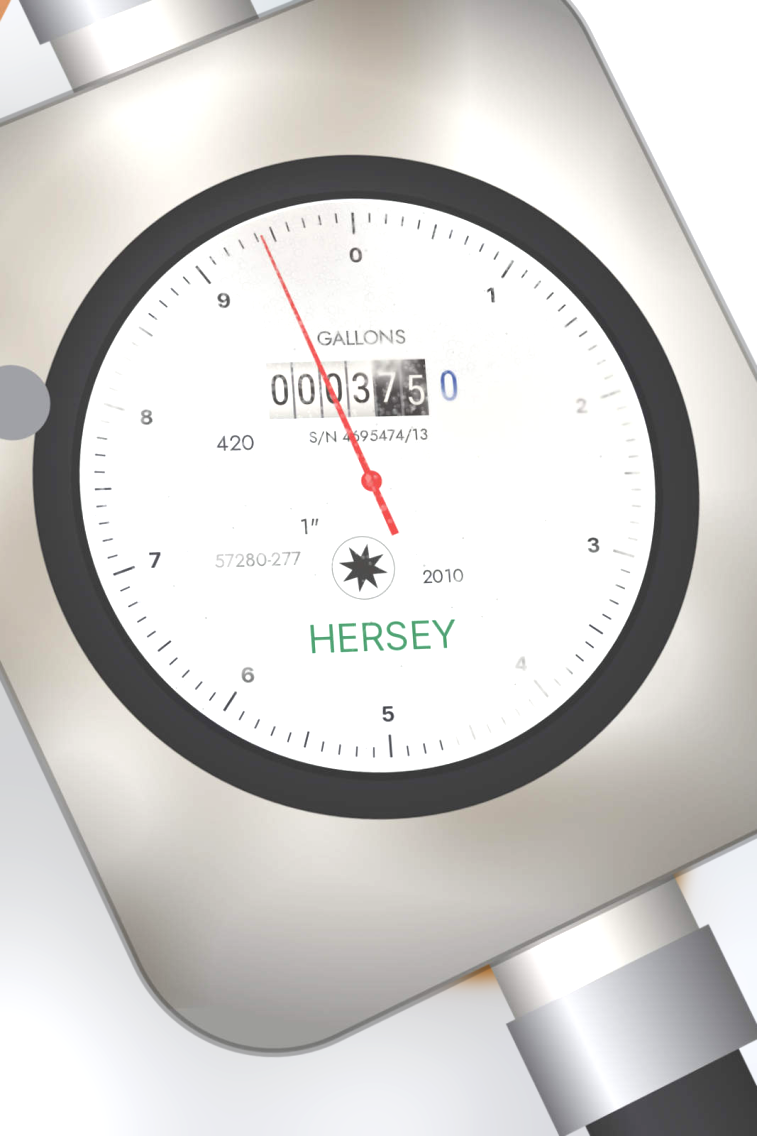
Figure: 3749.4gal
